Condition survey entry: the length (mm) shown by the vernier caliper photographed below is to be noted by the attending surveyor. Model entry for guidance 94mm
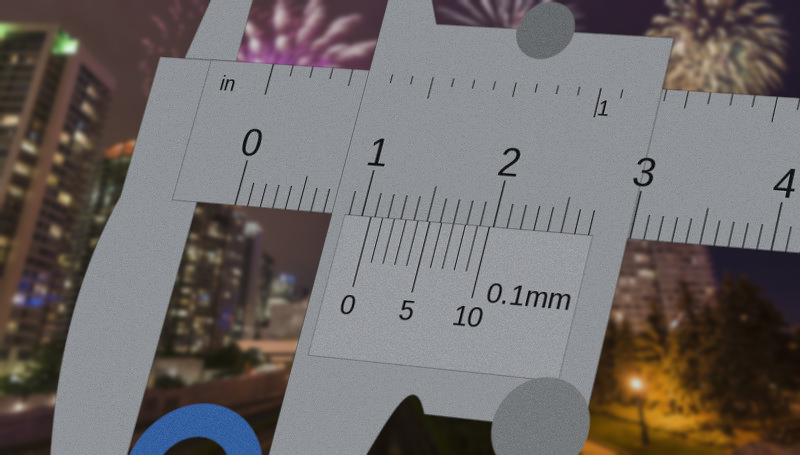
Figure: 10.7mm
